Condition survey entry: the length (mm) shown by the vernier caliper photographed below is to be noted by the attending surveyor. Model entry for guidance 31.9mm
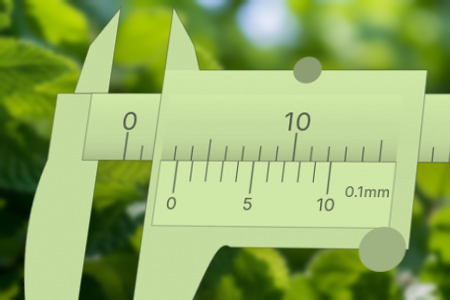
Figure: 3.2mm
